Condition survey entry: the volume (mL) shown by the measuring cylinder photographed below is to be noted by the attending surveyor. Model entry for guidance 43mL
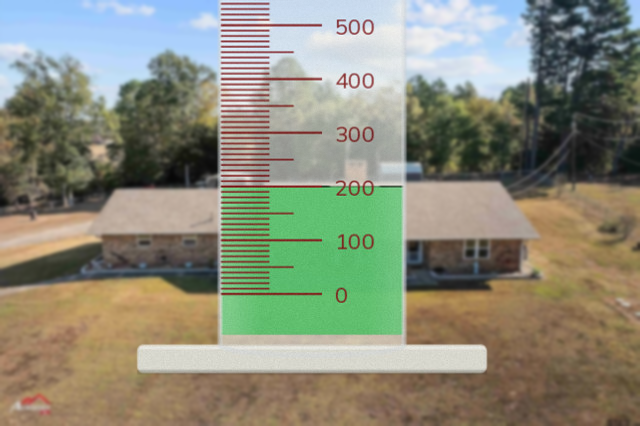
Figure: 200mL
